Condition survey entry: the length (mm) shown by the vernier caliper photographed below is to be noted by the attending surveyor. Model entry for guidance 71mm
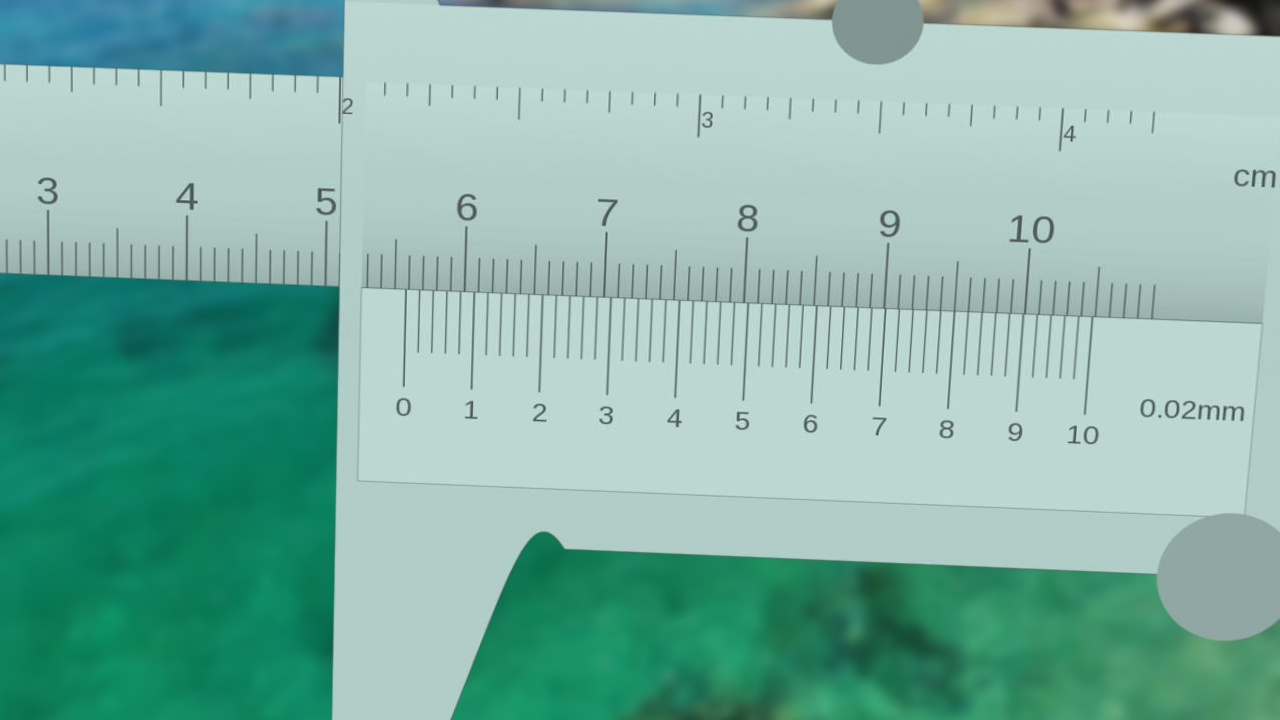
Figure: 55.8mm
